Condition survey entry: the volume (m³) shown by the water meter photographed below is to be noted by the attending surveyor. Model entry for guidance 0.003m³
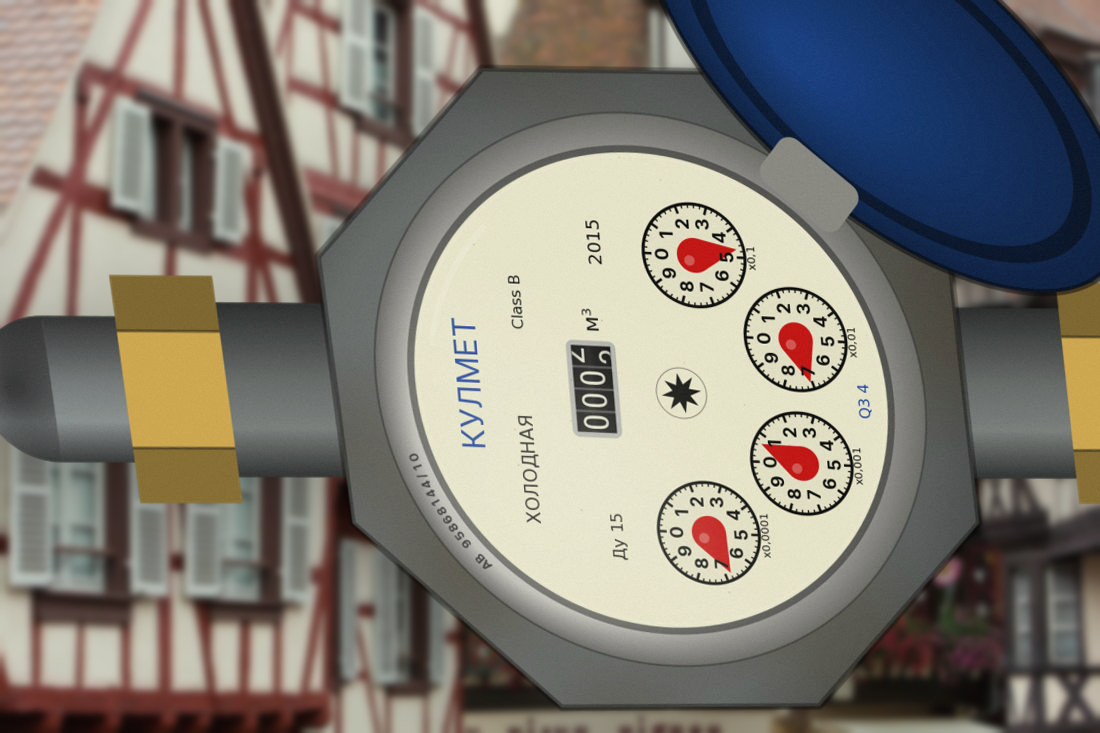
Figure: 2.4706m³
